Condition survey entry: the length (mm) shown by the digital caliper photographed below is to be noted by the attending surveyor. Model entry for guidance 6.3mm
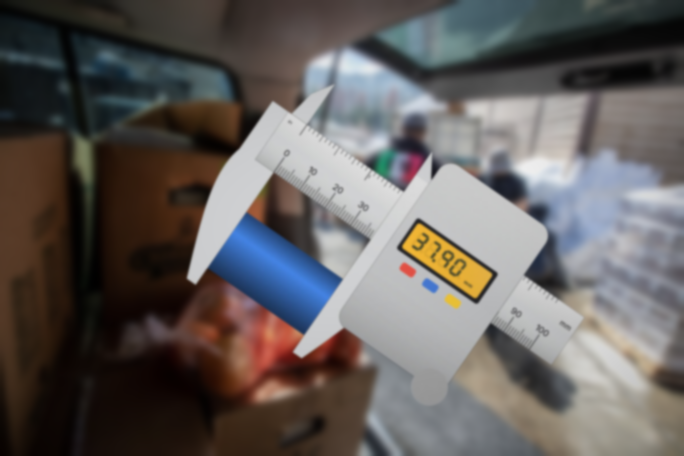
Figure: 37.90mm
